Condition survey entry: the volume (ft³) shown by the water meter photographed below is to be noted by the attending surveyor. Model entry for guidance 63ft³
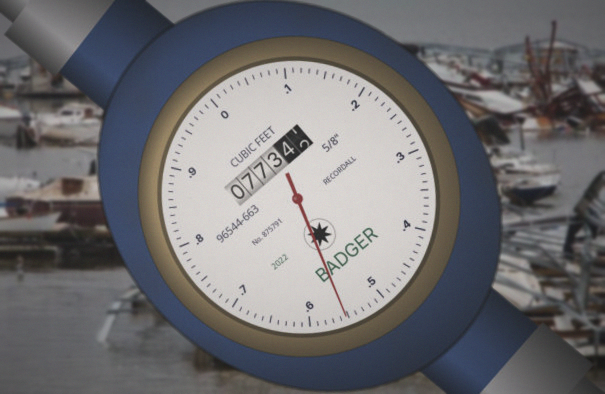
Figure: 77341.55ft³
